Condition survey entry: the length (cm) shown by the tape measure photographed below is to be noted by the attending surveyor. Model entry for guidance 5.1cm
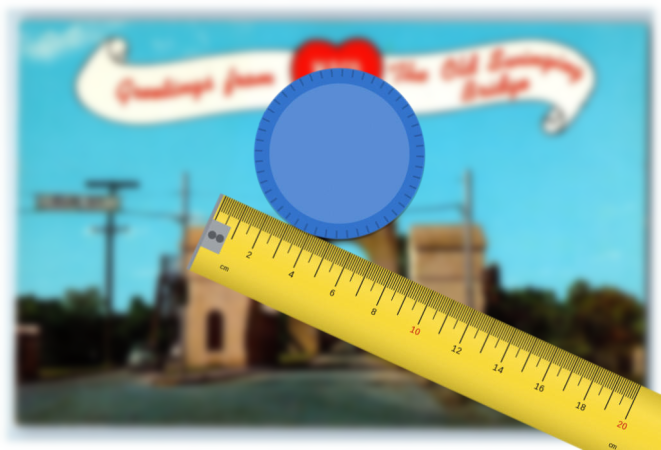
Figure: 7.5cm
